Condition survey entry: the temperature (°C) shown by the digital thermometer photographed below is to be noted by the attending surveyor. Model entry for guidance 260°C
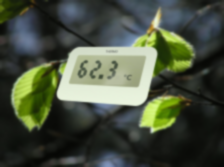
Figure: 62.3°C
